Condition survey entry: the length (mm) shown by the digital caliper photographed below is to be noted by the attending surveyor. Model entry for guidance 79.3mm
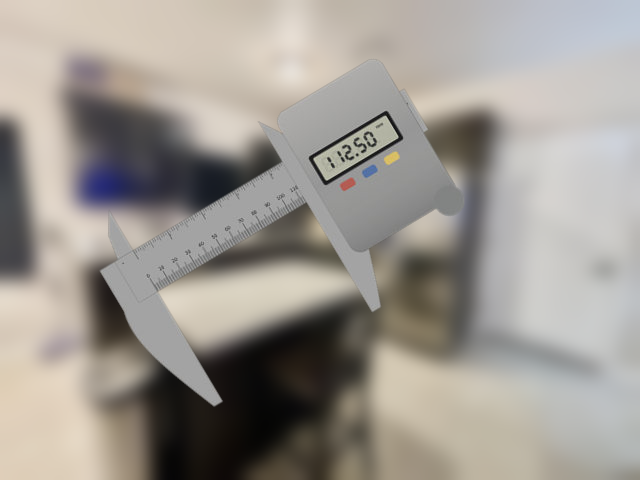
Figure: 112.50mm
